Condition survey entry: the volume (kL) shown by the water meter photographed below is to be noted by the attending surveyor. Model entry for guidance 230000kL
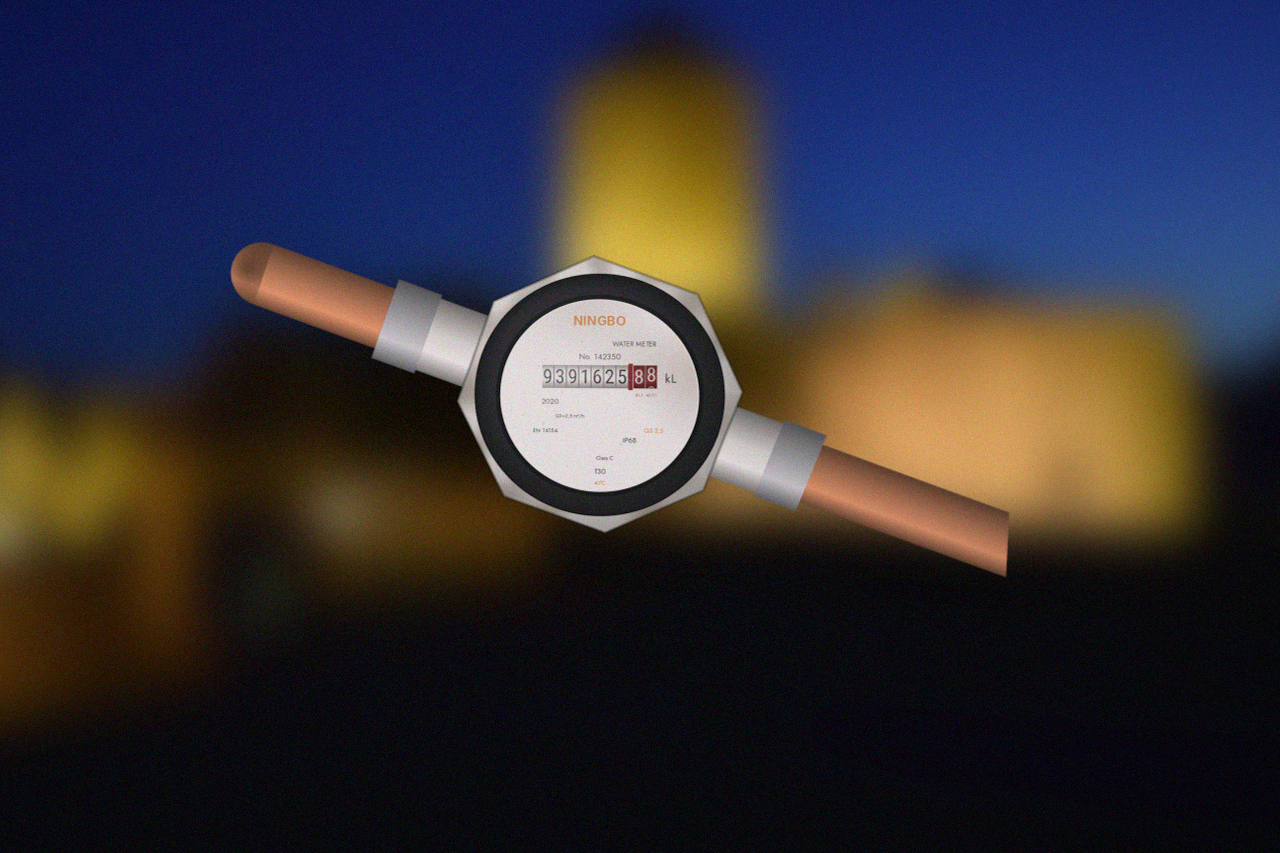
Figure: 9391625.88kL
